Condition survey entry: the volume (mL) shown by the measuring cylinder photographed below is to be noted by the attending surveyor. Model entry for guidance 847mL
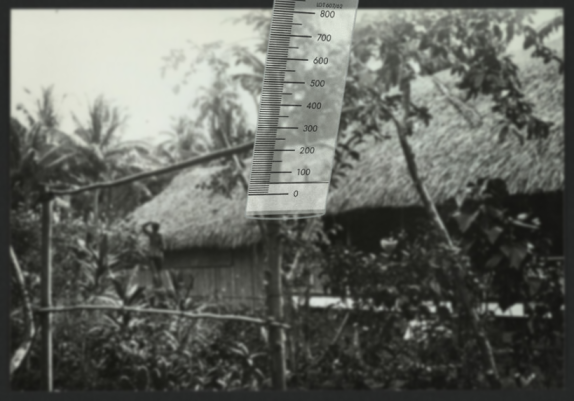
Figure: 50mL
